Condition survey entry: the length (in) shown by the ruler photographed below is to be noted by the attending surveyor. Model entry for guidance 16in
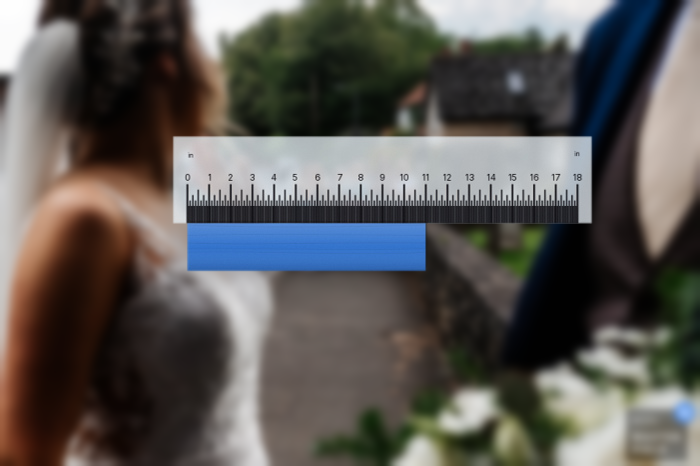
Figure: 11in
